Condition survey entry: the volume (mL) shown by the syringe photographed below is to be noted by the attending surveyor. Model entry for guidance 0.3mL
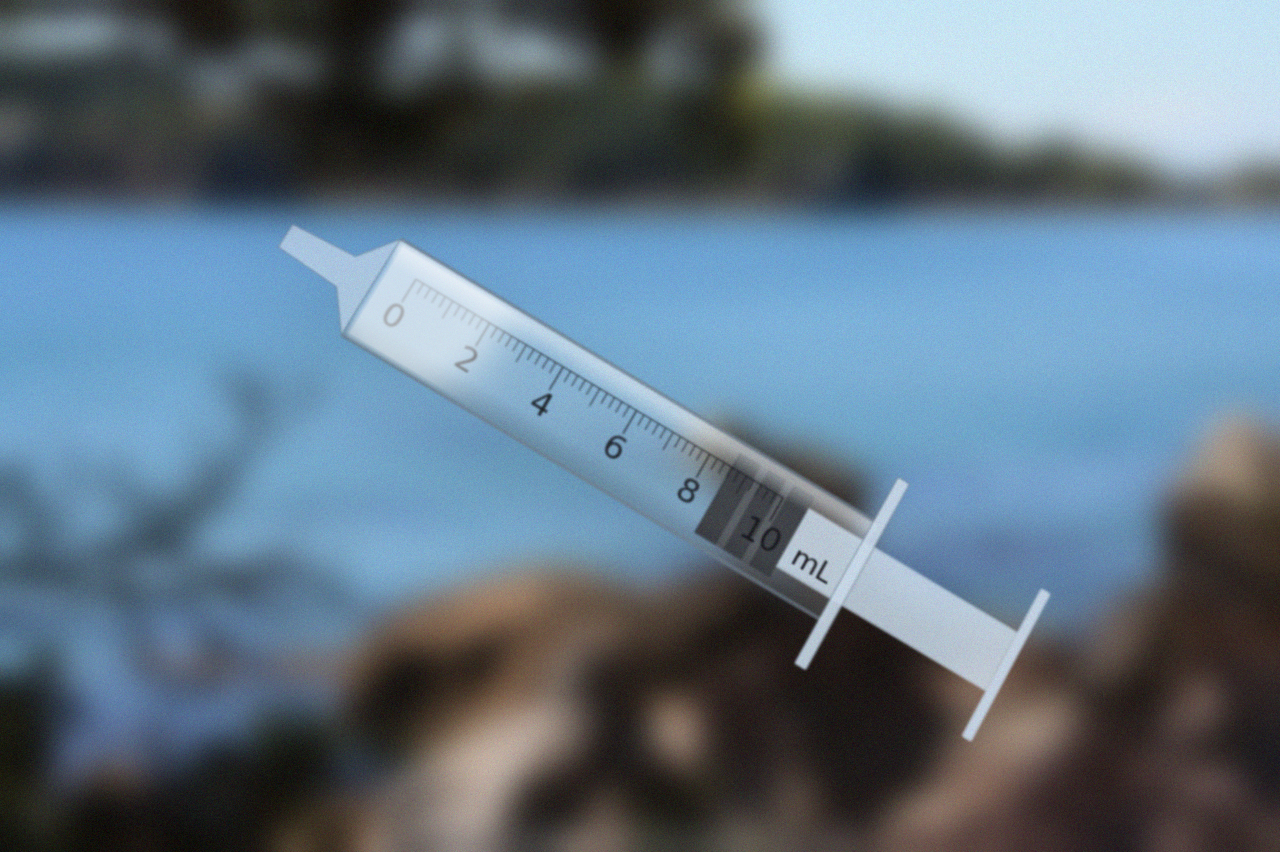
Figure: 8.6mL
